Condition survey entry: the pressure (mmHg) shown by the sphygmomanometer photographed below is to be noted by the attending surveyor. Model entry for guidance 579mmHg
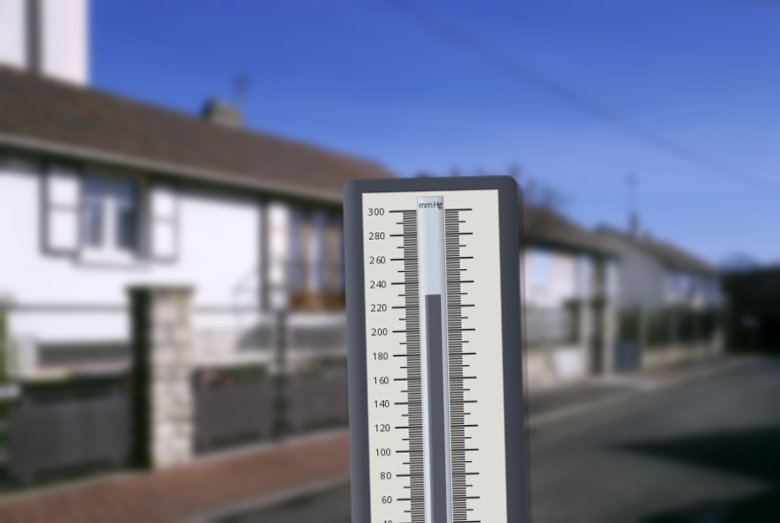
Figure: 230mmHg
